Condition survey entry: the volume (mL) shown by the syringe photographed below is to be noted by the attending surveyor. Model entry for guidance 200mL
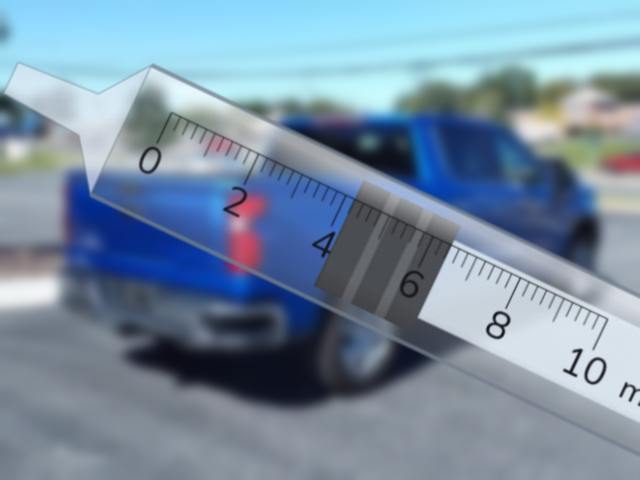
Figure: 4.2mL
